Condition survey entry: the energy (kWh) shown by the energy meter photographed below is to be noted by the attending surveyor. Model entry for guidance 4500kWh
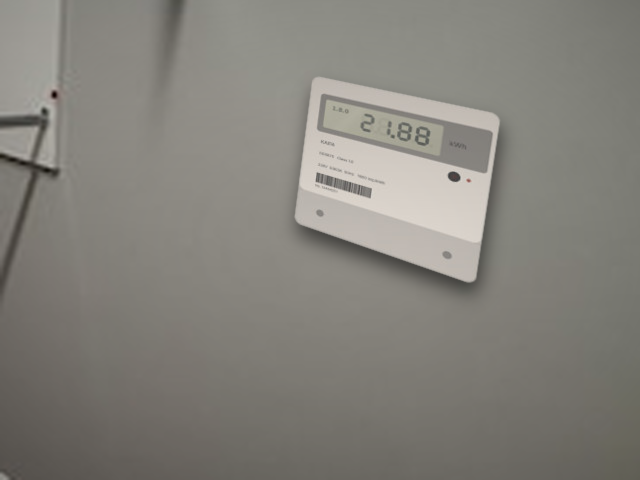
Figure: 21.88kWh
